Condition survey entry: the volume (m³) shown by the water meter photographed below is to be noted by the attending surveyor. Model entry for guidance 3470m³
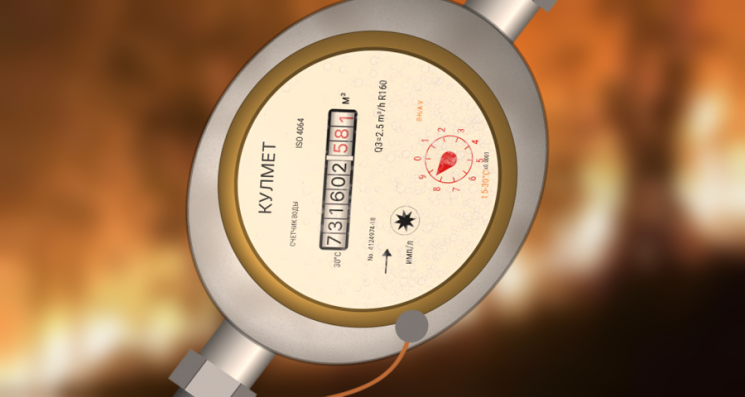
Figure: 731602.5808m³
